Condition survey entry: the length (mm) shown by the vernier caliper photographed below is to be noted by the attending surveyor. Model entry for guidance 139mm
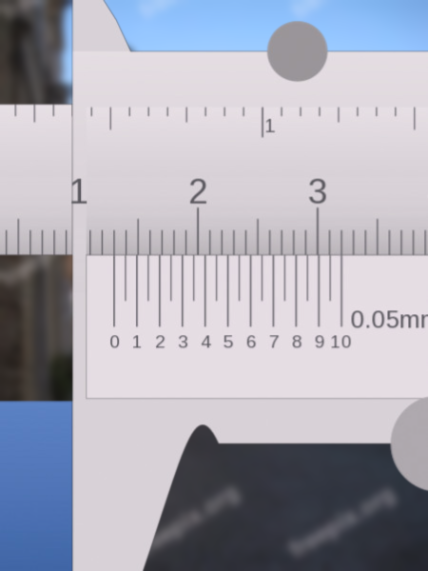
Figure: 13.0mm
